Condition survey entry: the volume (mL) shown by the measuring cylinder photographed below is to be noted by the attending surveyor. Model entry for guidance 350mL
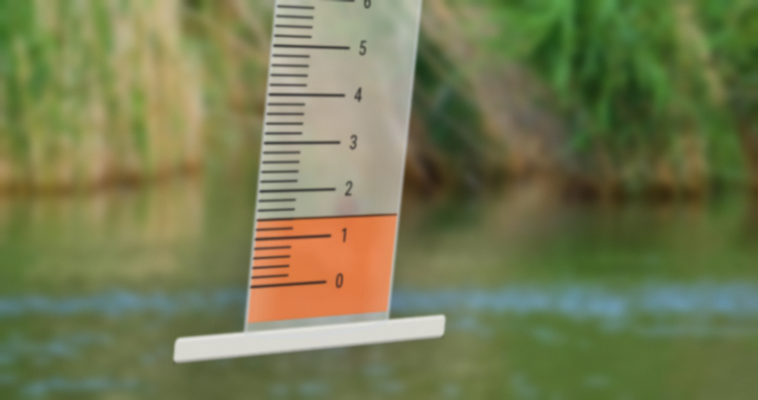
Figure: 1.4mL
